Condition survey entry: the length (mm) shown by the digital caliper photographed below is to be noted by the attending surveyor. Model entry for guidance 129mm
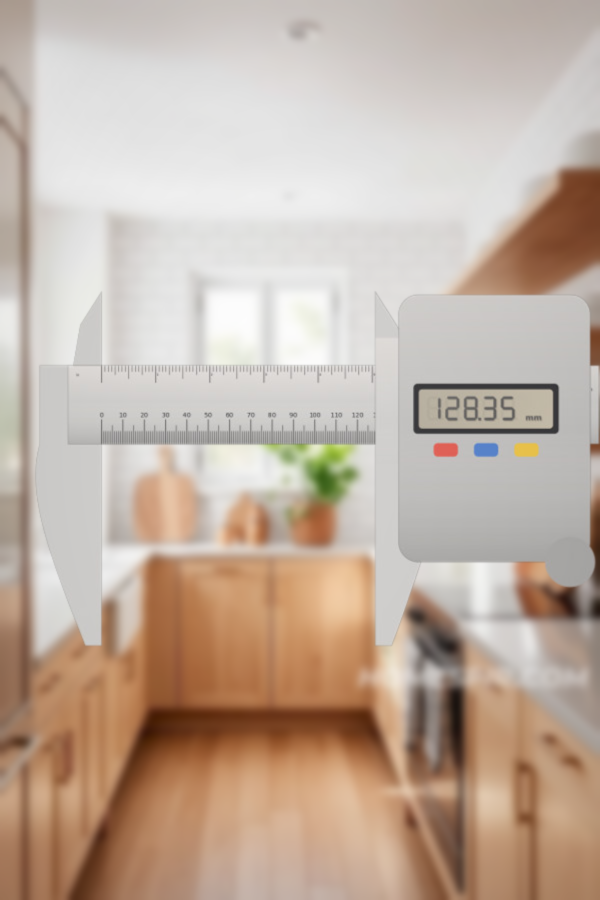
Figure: 128.35mm
